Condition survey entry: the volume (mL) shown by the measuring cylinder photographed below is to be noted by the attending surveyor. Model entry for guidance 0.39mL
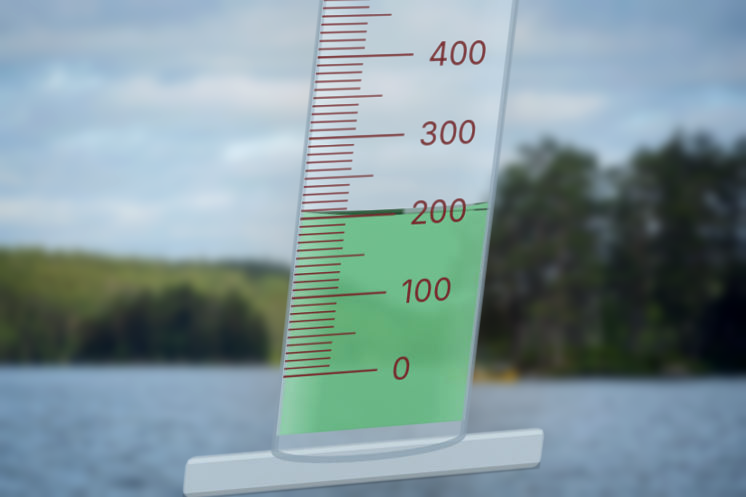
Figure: 200mL
